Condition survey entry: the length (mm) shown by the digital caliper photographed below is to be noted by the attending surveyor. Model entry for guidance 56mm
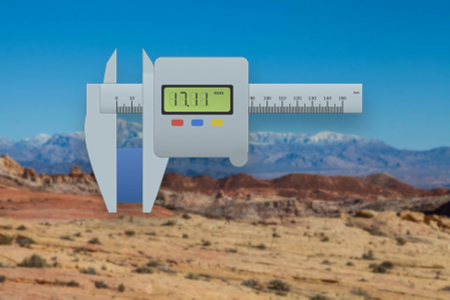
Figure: 17.11mm
